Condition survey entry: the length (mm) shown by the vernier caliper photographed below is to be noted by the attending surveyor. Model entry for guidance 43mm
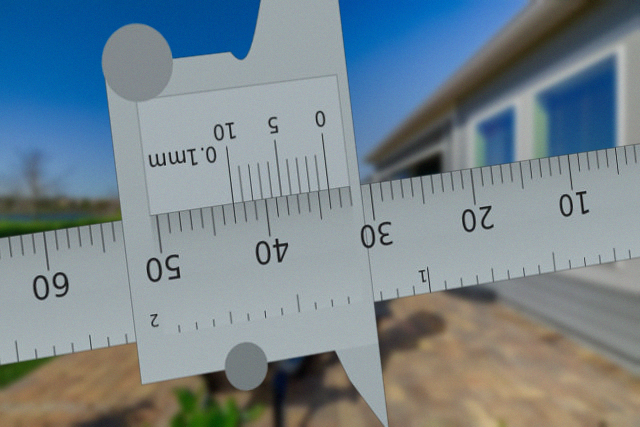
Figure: 34.0mm
